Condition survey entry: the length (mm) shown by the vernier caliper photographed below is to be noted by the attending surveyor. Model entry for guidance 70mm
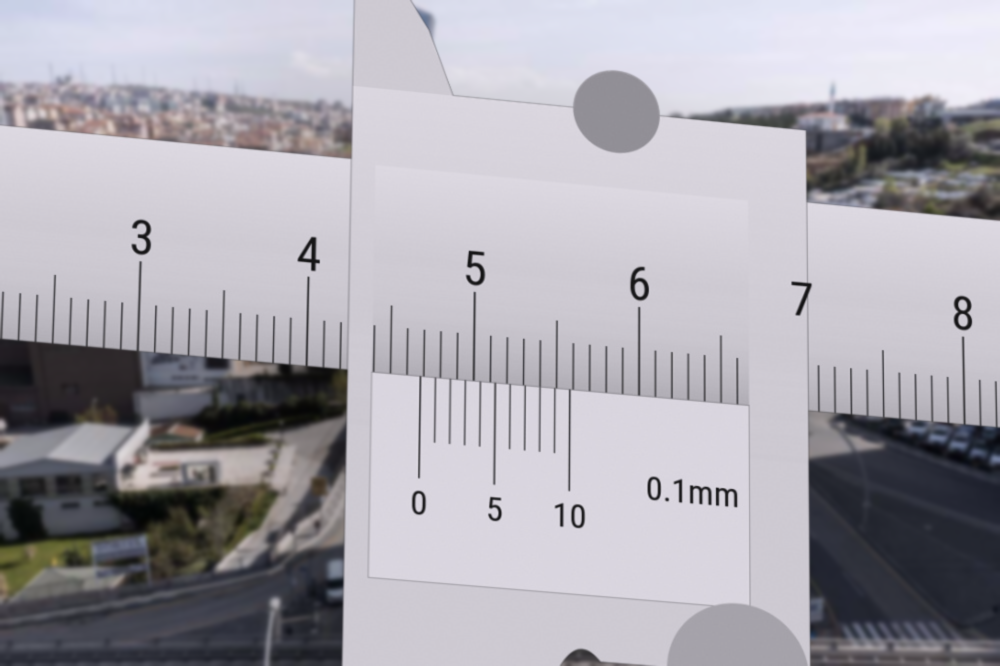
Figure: 46.8mm
